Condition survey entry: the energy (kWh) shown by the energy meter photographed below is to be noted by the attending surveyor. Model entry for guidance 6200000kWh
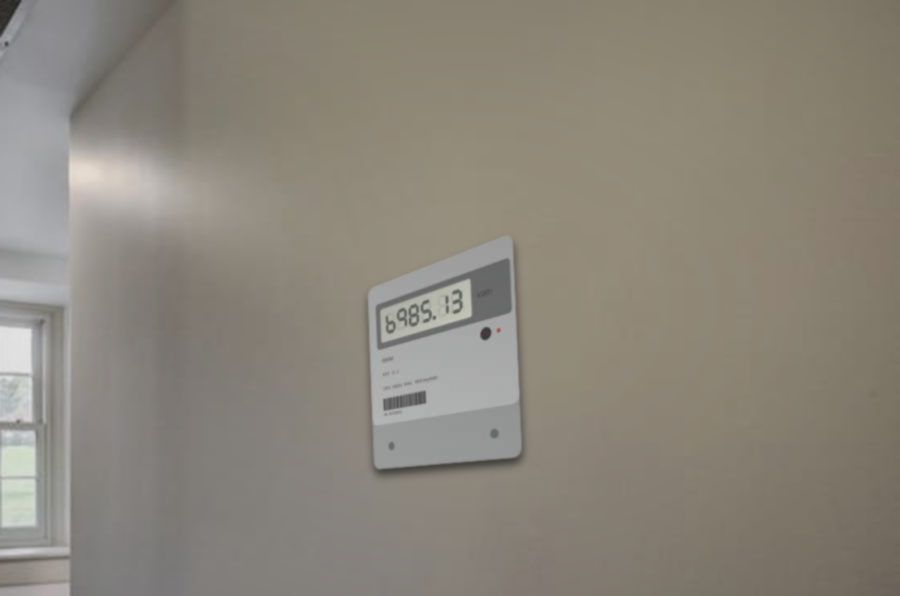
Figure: 6985.13kWh
